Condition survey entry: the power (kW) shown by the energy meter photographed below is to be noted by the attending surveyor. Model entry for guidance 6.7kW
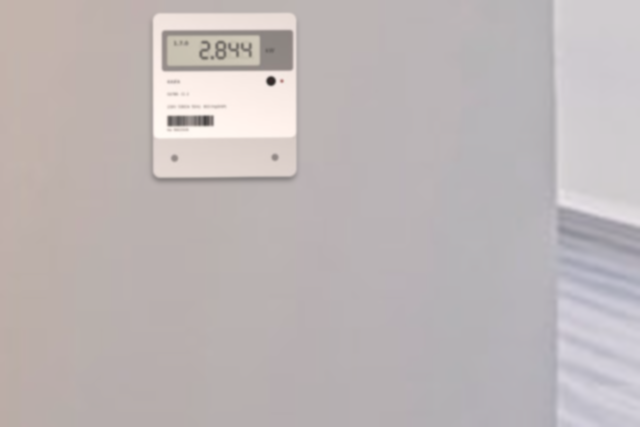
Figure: 2.844kW
